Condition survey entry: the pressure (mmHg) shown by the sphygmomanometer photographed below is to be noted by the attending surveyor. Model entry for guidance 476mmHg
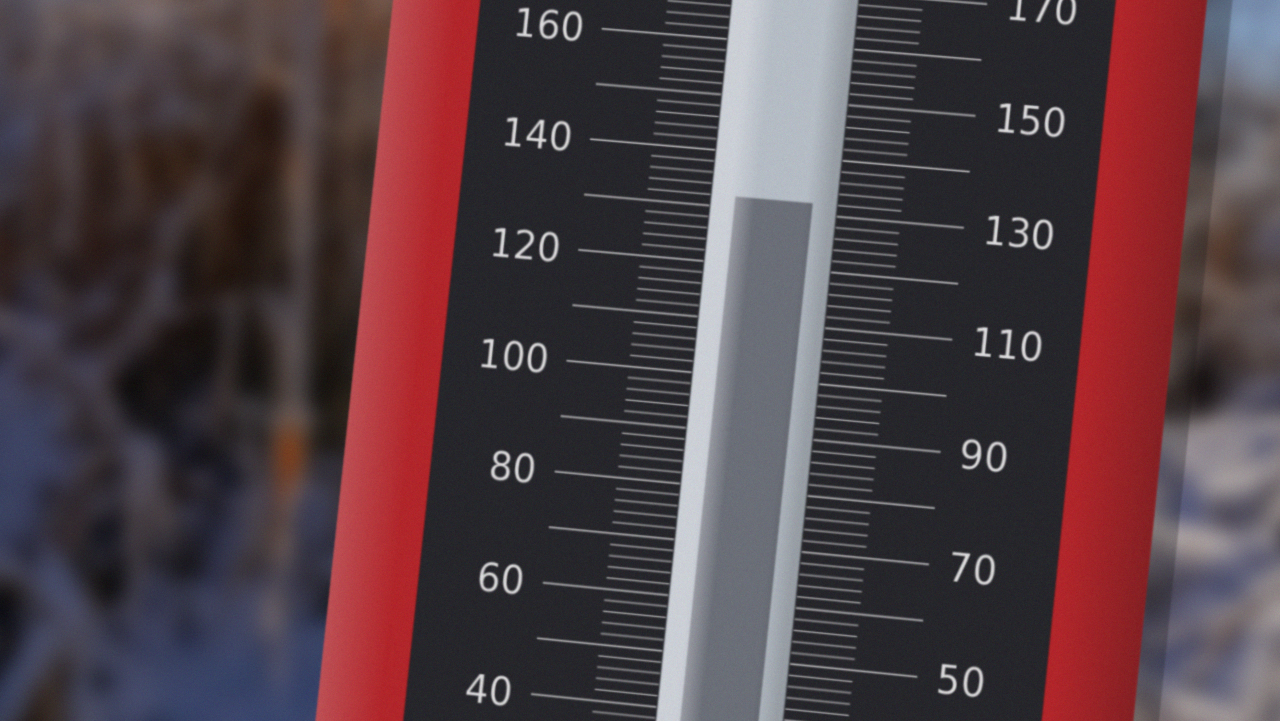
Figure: 132mmHg
